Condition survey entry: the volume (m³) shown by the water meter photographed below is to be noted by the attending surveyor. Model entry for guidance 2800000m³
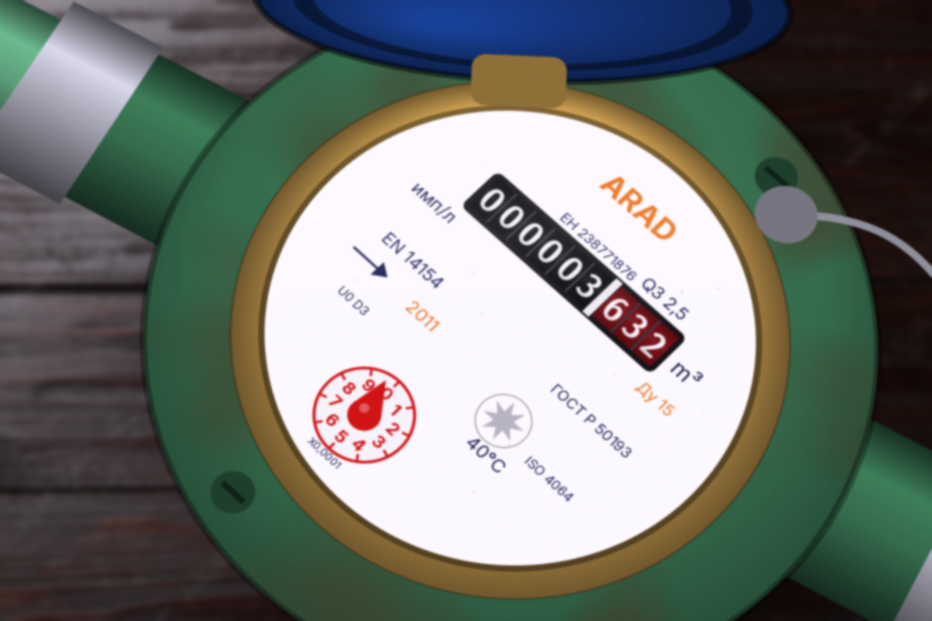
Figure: 3.6319m³
